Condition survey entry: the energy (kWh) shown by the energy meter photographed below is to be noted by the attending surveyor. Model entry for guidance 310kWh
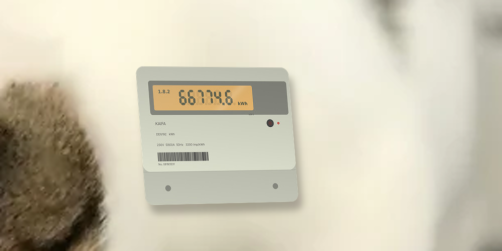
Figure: 66774.6kWh
